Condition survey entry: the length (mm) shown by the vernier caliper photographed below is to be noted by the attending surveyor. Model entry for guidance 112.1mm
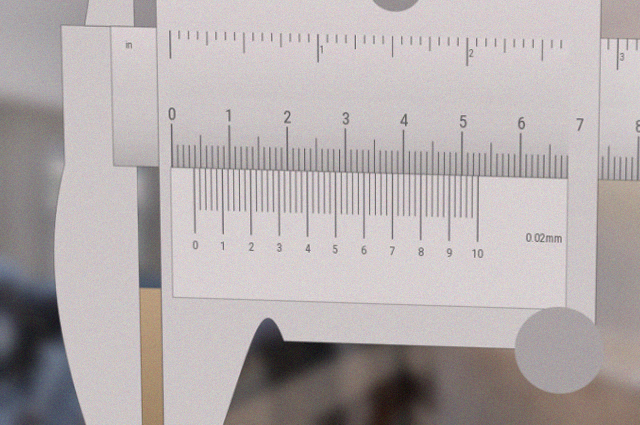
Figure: 3.8mm
